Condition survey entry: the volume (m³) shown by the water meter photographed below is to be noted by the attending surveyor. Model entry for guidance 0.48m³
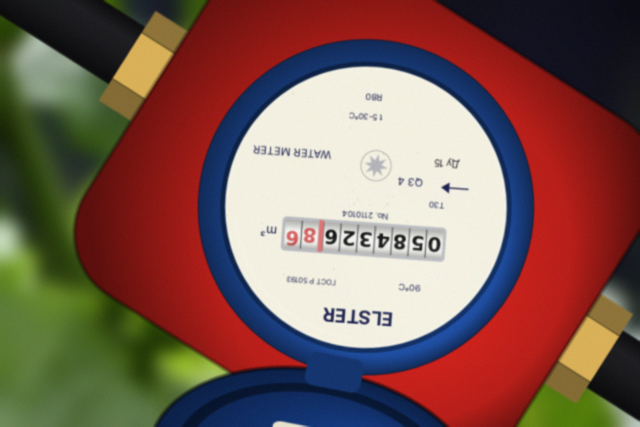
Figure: 584326.86m³
